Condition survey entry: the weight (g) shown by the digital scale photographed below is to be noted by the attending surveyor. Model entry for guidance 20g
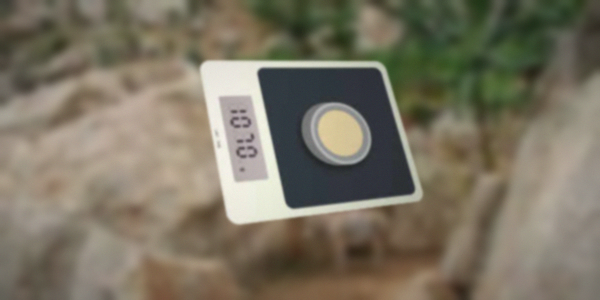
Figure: 1070g
